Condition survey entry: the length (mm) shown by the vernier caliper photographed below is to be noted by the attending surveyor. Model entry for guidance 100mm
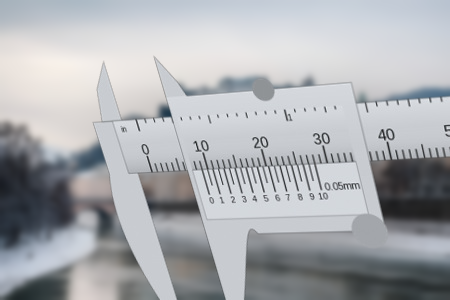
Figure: 9.0mm
